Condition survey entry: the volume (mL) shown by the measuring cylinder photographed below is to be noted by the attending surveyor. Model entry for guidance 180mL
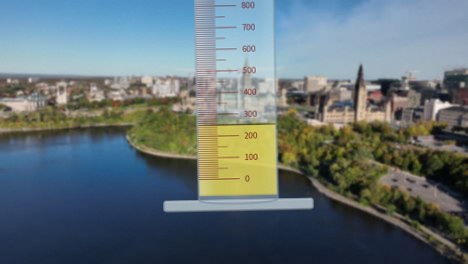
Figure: 250mL
